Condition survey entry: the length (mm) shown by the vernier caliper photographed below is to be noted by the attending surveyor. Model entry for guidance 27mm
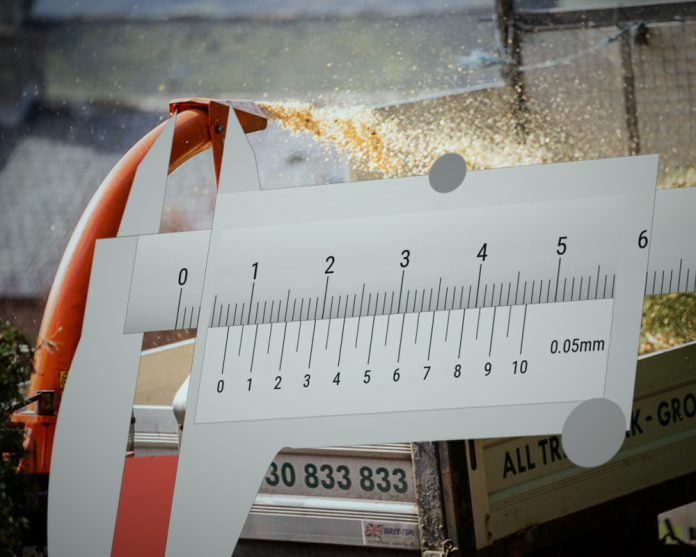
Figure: 7.4mm
